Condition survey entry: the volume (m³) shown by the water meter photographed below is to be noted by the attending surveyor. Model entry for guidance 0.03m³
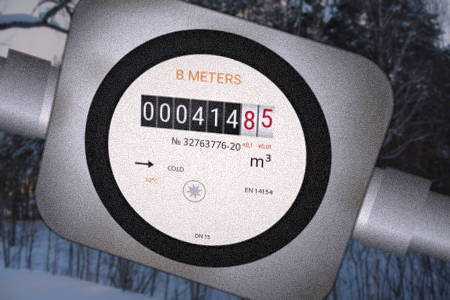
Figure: 414.85m³
